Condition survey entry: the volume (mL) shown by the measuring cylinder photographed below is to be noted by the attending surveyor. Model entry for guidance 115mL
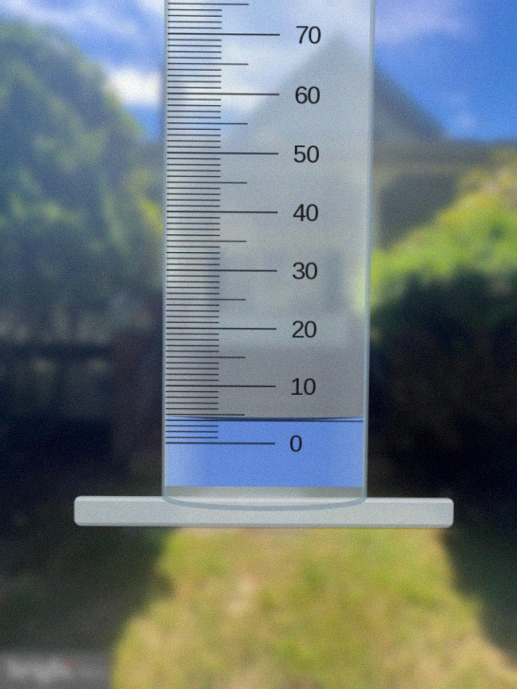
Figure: 4mL
